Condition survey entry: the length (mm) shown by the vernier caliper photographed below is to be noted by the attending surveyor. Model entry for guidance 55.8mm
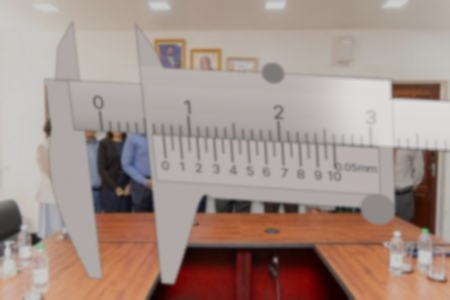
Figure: 7.0mm
